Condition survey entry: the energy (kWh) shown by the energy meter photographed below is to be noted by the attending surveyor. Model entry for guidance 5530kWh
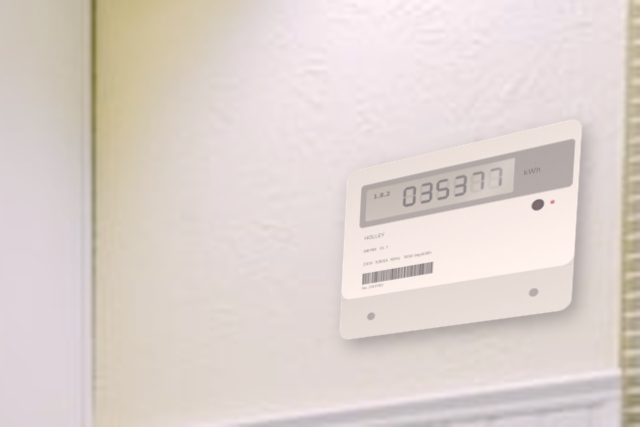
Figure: 35377kWh
